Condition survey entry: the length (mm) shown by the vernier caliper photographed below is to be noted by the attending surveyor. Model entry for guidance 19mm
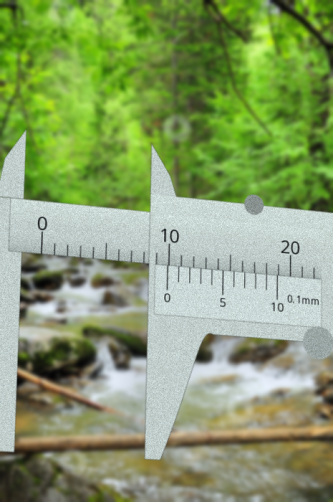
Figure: 9.9mm
